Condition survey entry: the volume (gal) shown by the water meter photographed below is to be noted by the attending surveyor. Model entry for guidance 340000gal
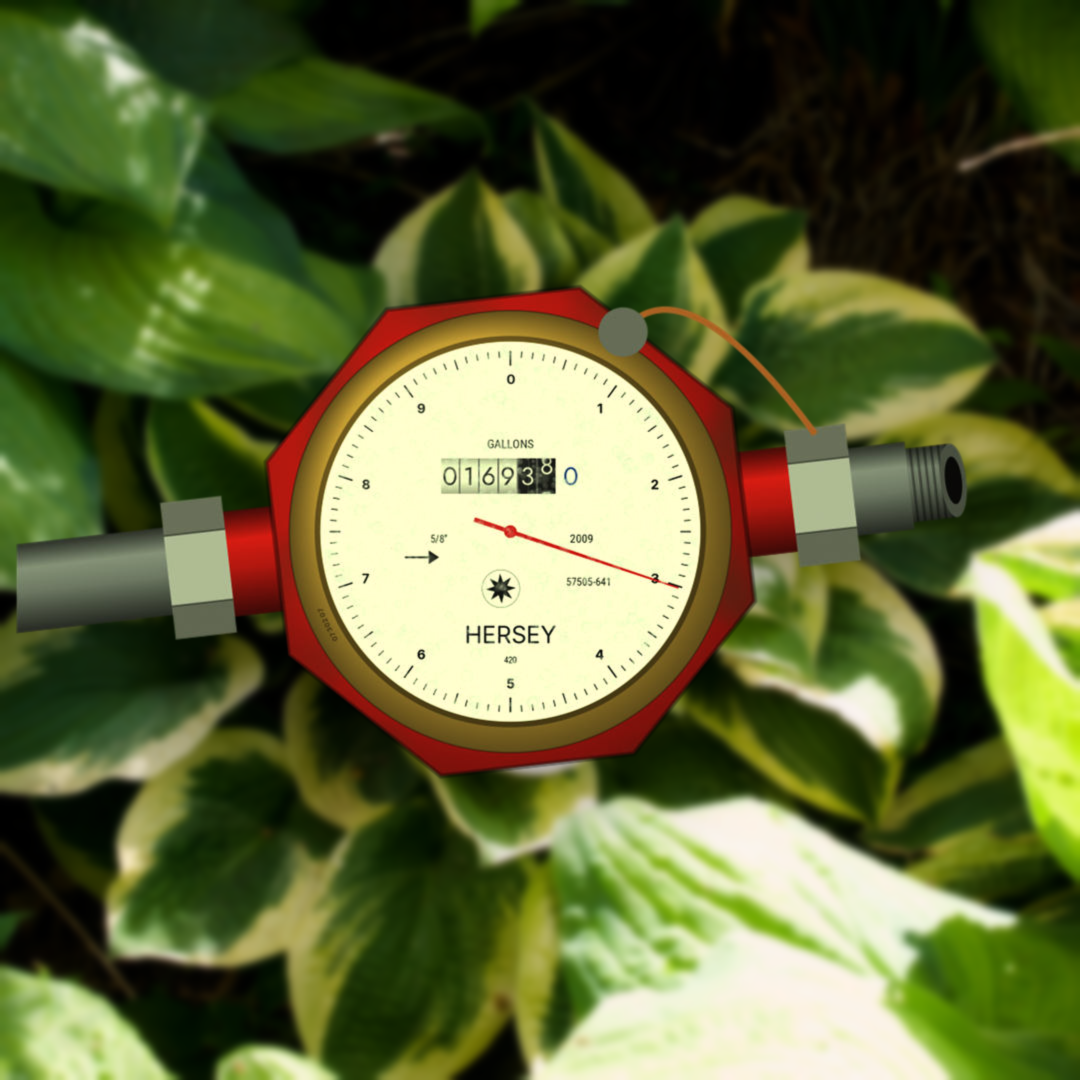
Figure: 169383.0gal
